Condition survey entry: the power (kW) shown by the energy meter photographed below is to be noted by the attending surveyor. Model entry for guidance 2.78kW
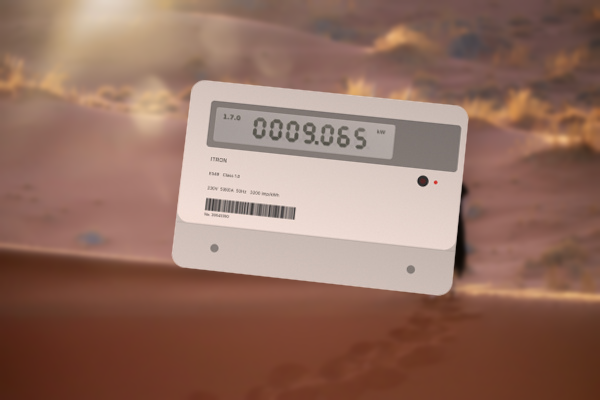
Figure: 9.065kW
